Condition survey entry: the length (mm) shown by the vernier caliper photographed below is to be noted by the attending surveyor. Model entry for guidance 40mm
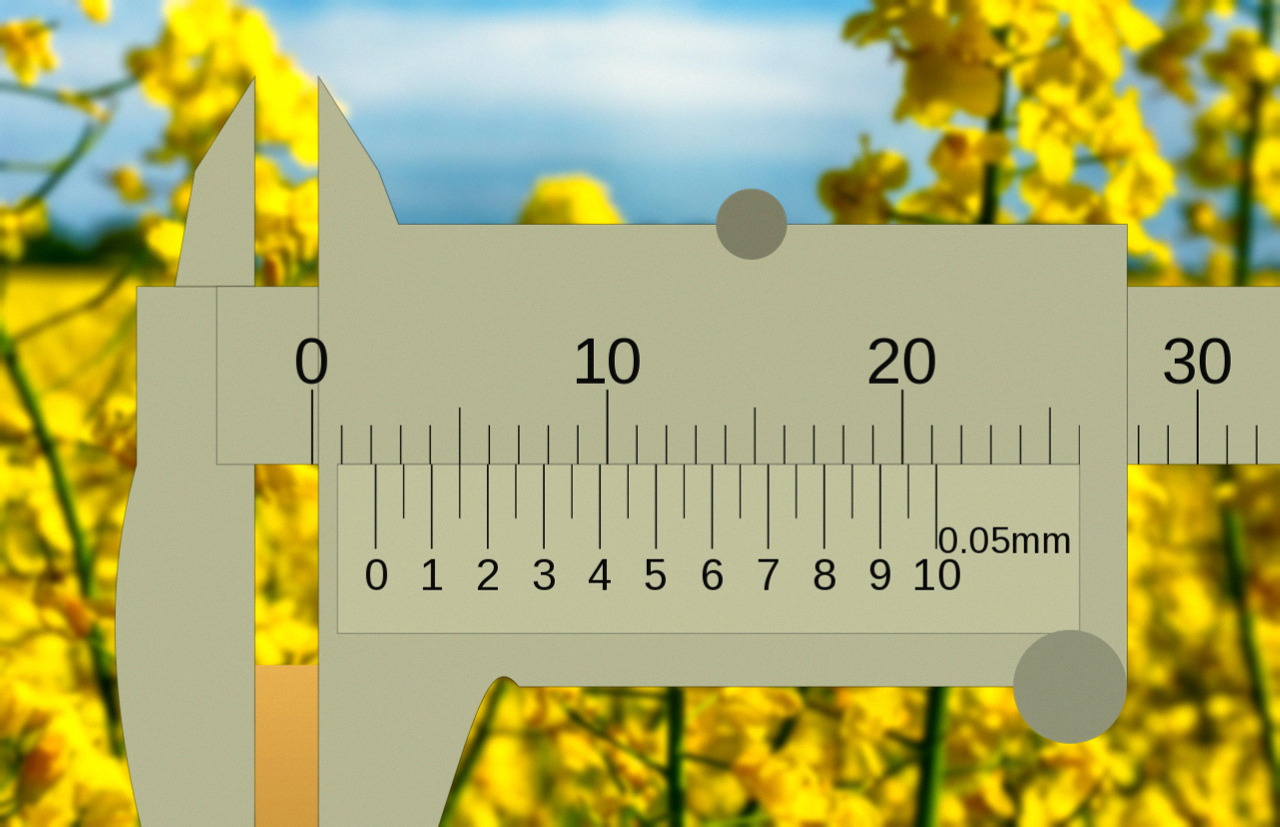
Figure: 2.15mm
